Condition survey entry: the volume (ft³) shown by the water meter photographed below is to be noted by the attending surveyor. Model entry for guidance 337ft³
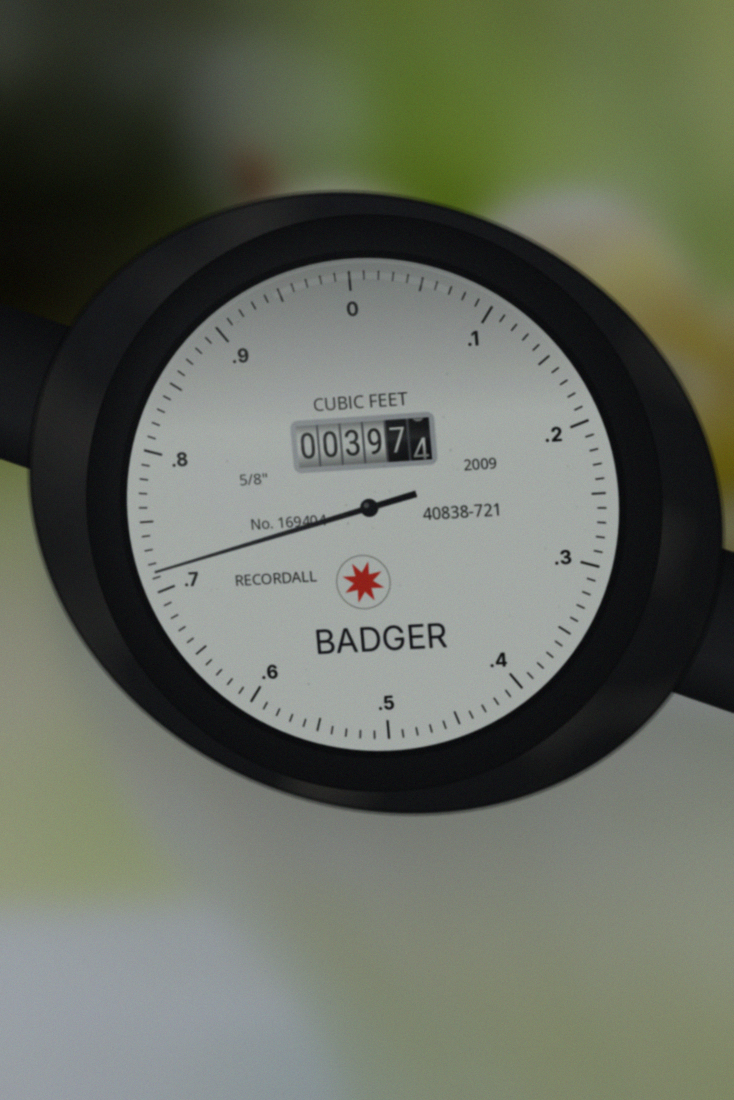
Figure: 3973.71ft³
